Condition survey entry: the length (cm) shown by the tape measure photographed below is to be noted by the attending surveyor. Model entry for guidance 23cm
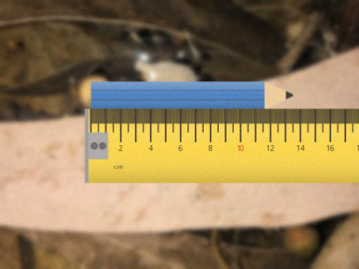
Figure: 13.5cm
